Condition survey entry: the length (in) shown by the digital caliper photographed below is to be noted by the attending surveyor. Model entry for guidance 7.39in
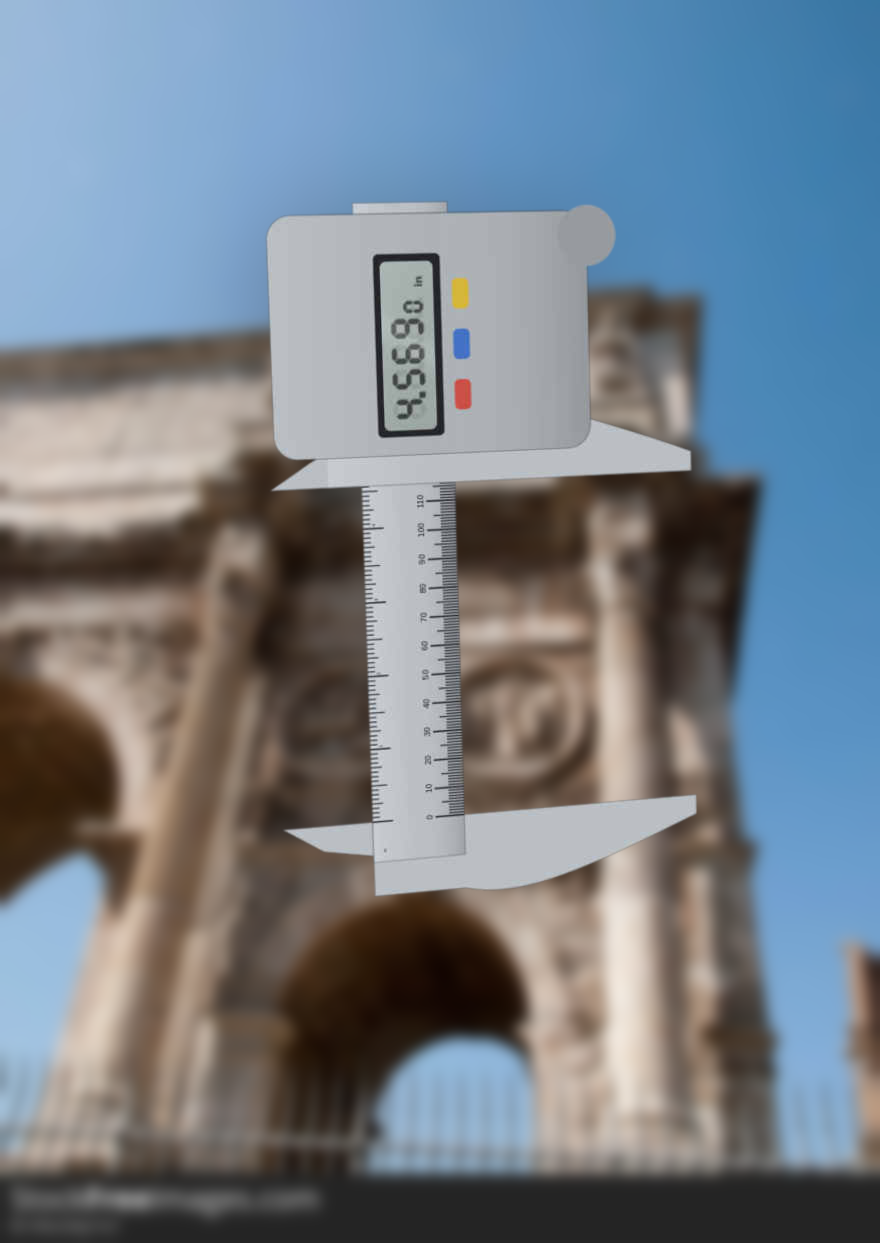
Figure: 4.5690in
